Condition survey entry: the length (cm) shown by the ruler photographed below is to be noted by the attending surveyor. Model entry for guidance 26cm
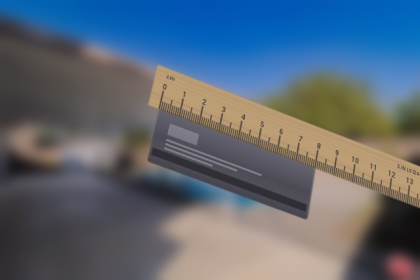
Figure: 8cm
